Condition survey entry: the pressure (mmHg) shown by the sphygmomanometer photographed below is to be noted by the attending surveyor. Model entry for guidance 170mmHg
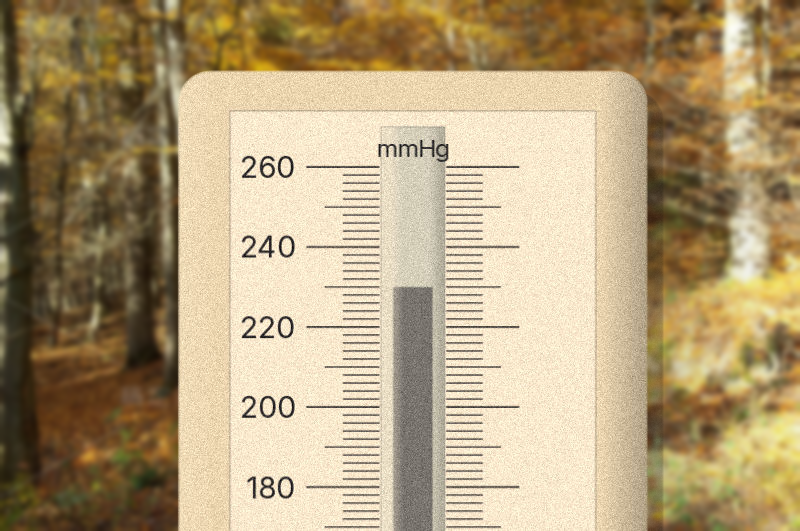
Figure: 230mmHg
